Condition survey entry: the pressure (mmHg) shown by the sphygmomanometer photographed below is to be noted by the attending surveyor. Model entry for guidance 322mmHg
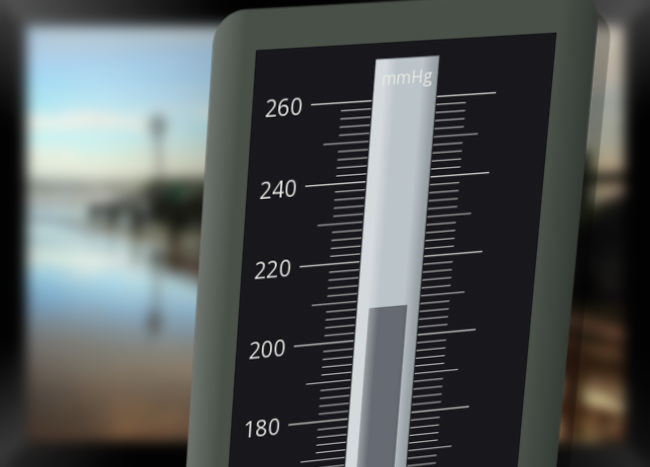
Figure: 208mmHg
